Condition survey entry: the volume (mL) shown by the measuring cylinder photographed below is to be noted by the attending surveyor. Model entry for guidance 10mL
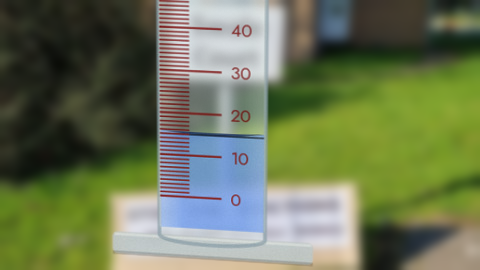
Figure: 15mL
